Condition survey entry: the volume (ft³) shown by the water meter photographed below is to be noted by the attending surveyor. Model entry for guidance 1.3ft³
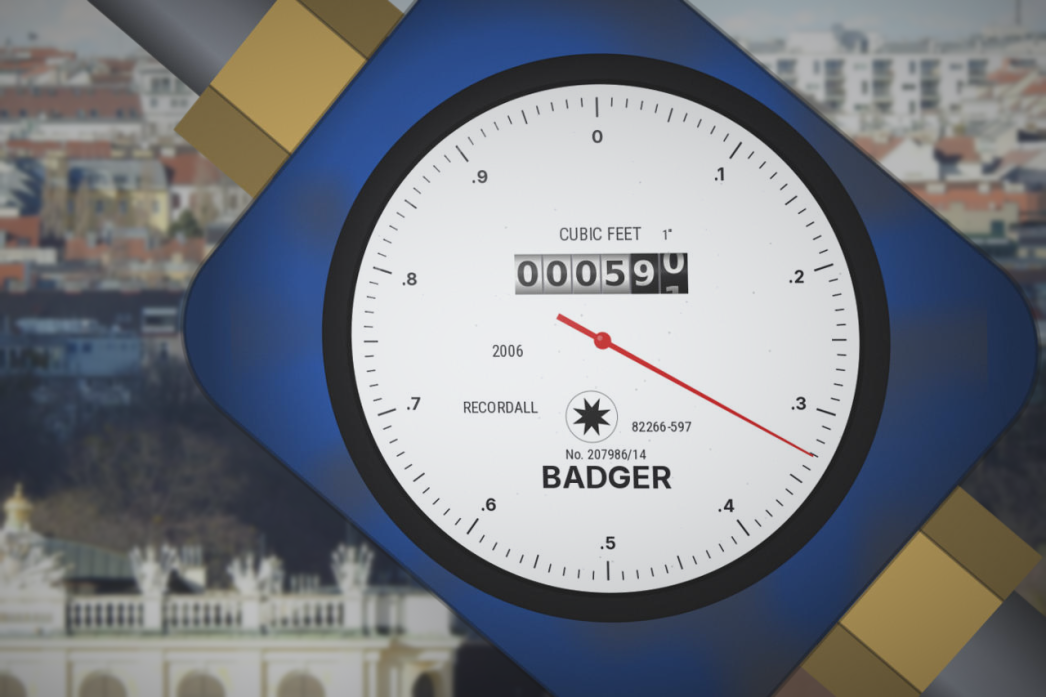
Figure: 590.33ft³
